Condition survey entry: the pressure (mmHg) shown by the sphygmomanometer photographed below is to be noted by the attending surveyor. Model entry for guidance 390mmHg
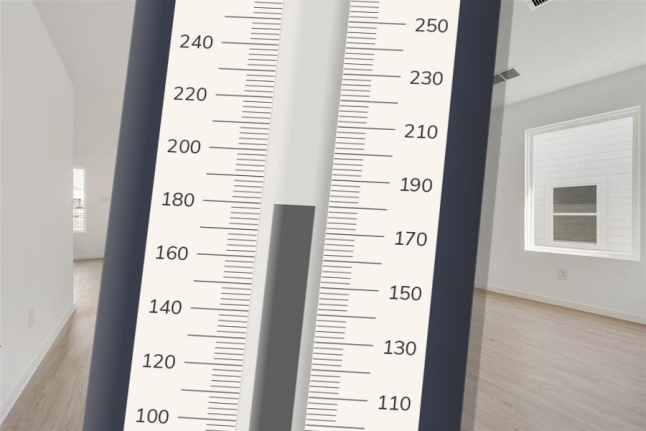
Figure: 180mmHg
